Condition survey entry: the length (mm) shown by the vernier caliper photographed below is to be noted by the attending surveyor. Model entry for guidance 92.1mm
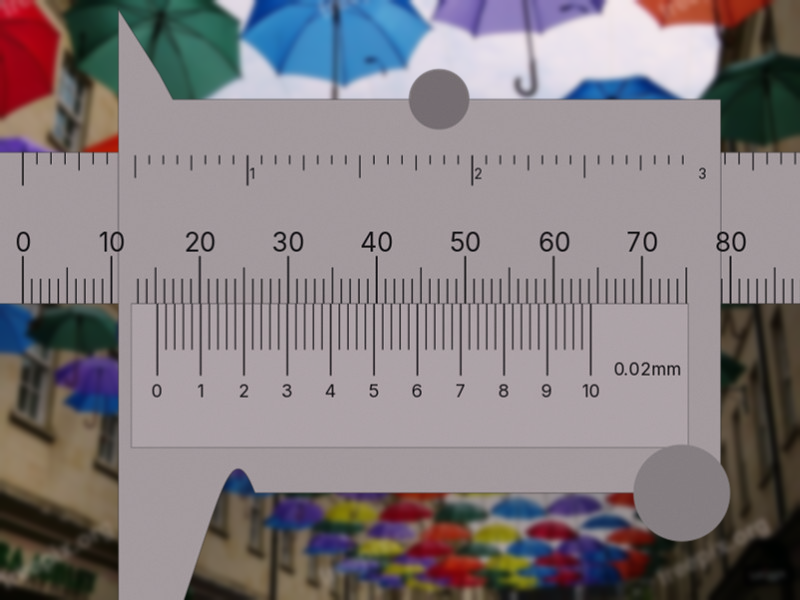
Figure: 15.2mm
